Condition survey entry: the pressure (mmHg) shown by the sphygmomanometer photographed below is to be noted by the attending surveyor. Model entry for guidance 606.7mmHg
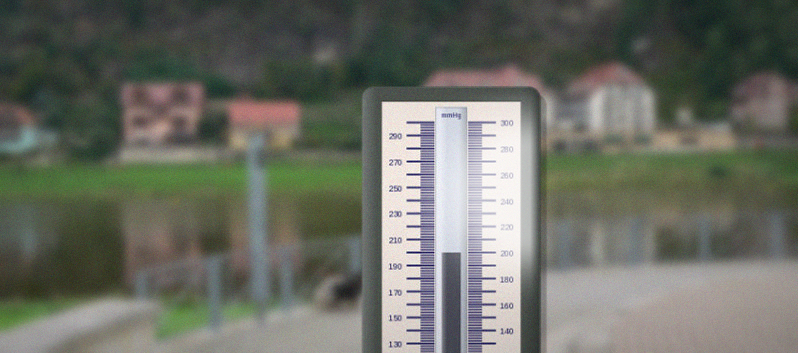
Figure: 200mmHg
